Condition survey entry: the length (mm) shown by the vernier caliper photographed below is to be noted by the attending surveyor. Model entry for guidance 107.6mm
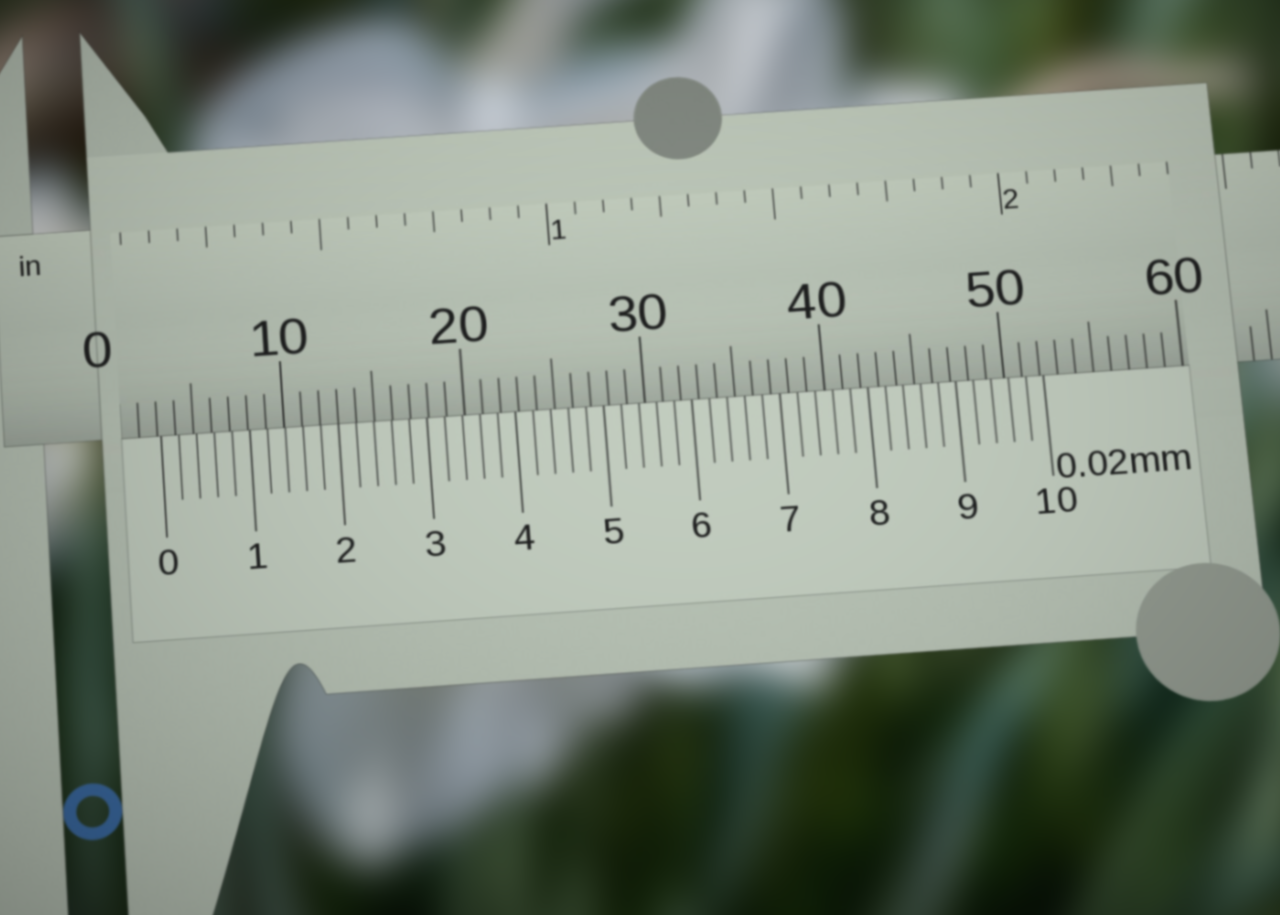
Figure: 3.2mm
